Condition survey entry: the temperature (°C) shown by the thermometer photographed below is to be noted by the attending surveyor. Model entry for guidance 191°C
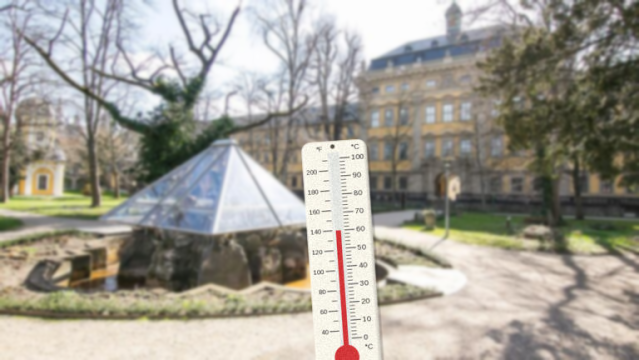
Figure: 60°C
